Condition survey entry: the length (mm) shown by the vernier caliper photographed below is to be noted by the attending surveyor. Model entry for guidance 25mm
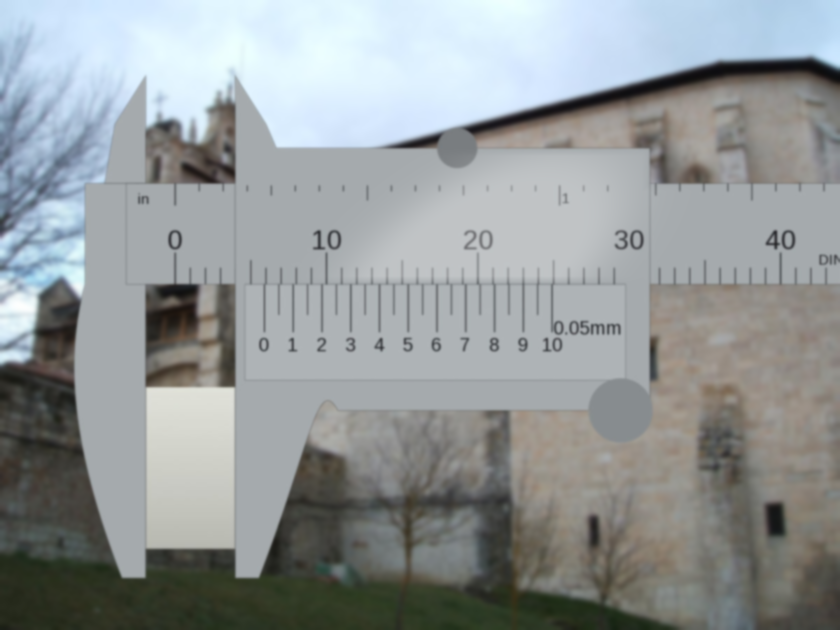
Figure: 5.9mm
